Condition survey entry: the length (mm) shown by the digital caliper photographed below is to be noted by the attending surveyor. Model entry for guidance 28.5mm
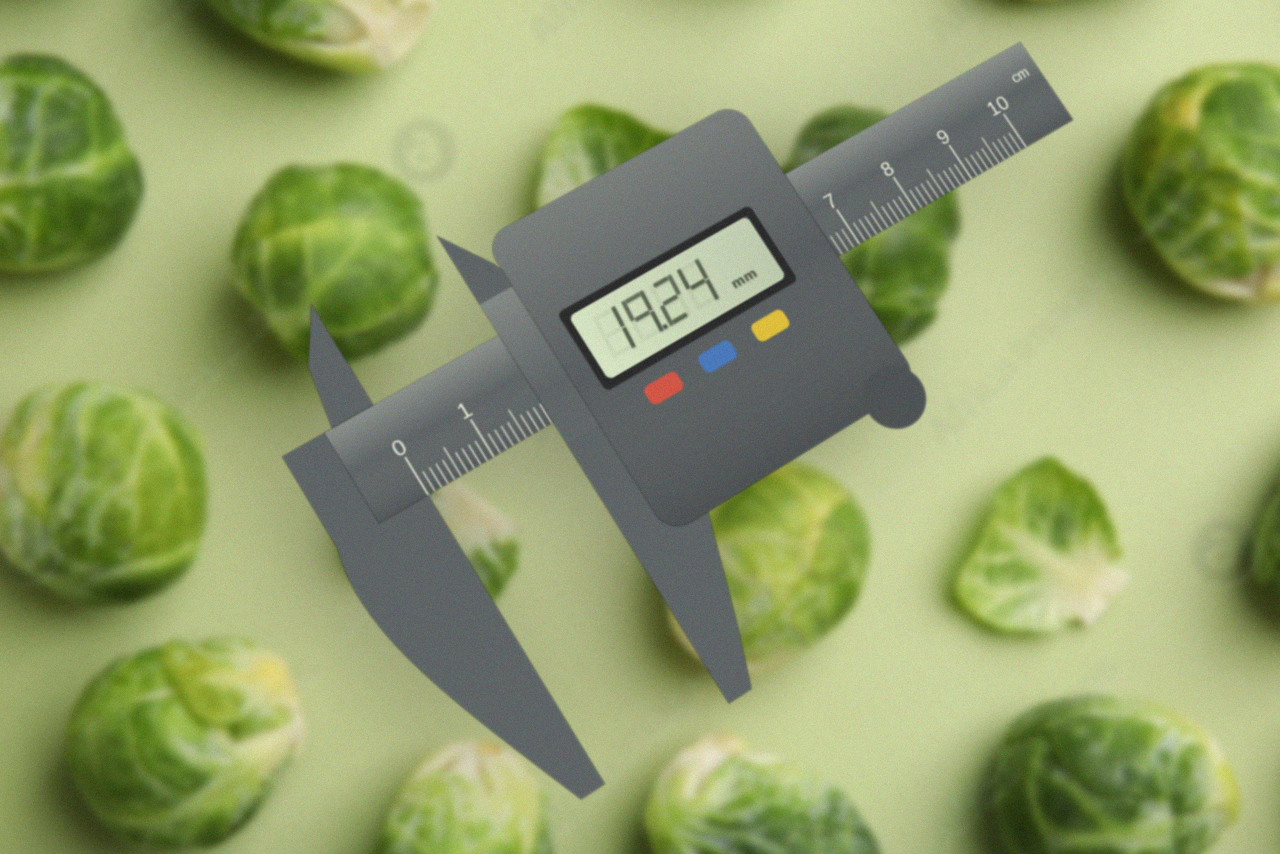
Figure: 19.24mm
